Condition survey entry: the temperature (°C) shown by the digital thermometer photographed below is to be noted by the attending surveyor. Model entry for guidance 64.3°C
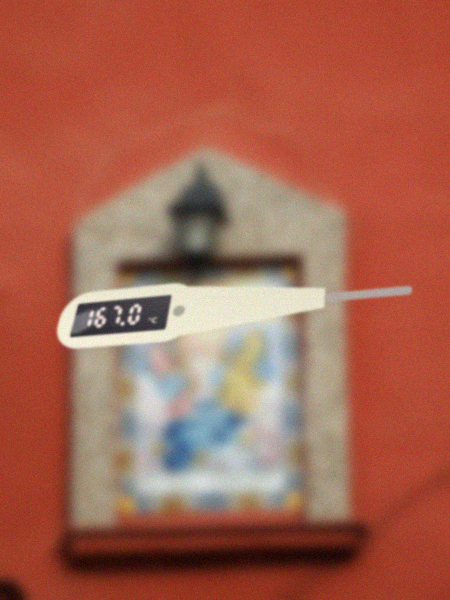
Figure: 167.0°C
